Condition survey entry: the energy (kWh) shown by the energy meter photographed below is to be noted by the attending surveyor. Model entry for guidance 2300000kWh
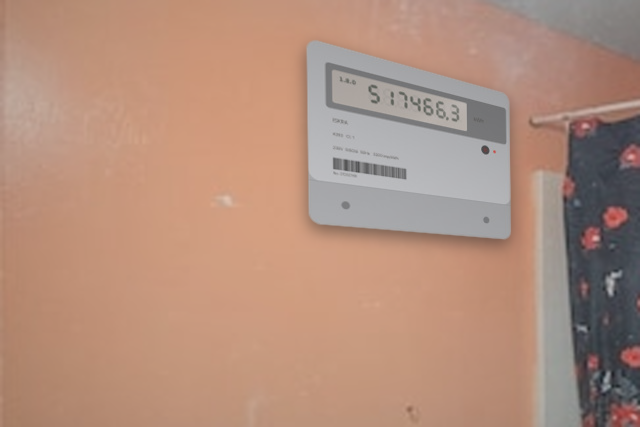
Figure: 517466.3kWh
